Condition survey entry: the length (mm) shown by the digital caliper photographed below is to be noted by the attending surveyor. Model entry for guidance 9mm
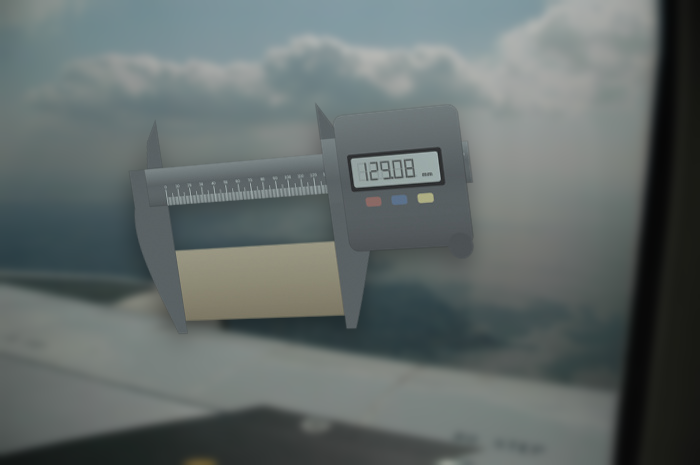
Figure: 129.08mm
